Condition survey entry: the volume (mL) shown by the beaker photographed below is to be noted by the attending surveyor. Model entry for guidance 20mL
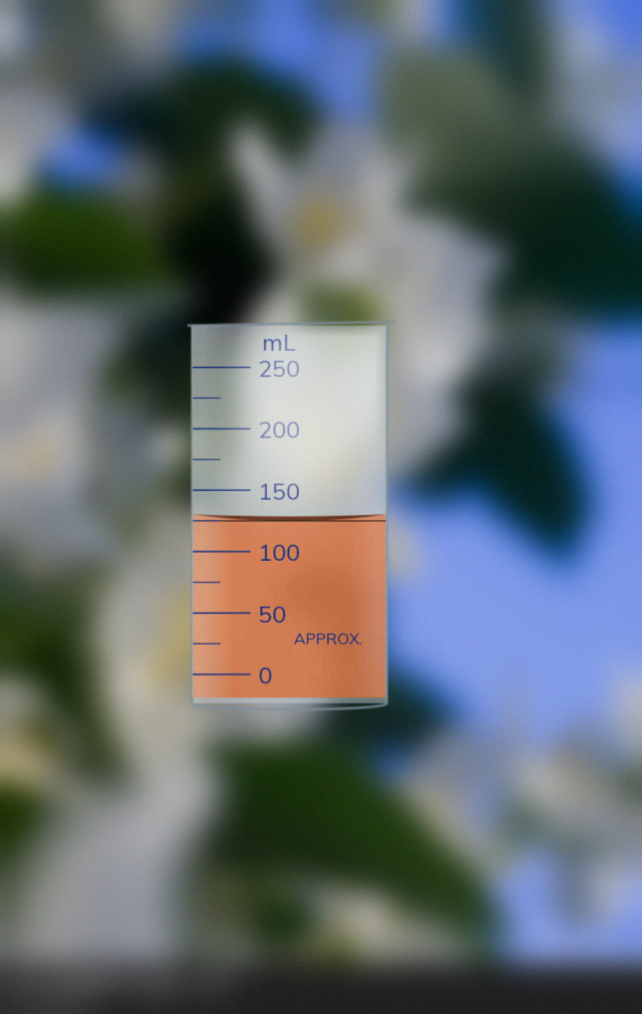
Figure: 125mL
